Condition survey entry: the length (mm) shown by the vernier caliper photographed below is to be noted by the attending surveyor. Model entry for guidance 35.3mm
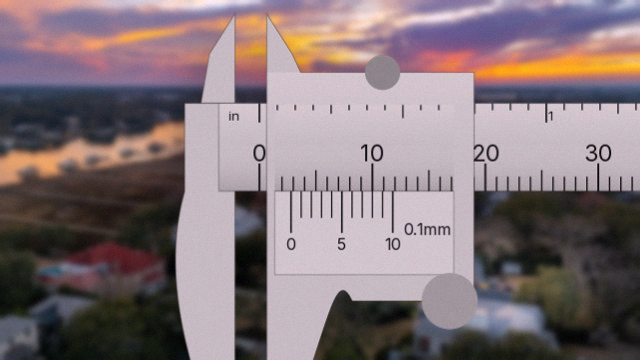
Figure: 2.8mm
